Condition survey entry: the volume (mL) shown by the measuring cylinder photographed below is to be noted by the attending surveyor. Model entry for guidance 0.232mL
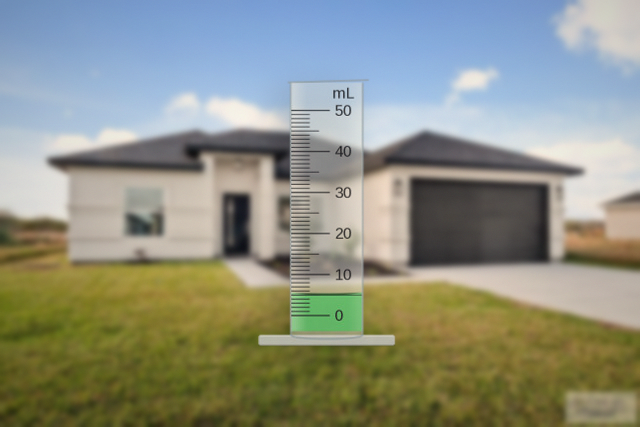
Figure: 5mL
